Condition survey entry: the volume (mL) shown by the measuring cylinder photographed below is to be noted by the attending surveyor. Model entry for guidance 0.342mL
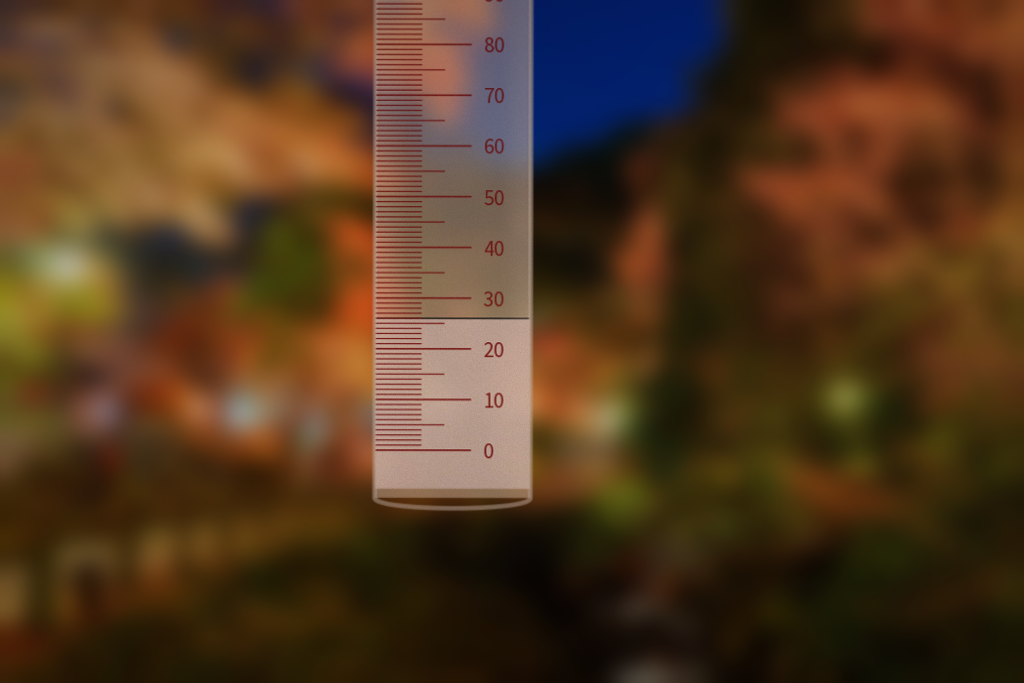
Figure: 26mL
